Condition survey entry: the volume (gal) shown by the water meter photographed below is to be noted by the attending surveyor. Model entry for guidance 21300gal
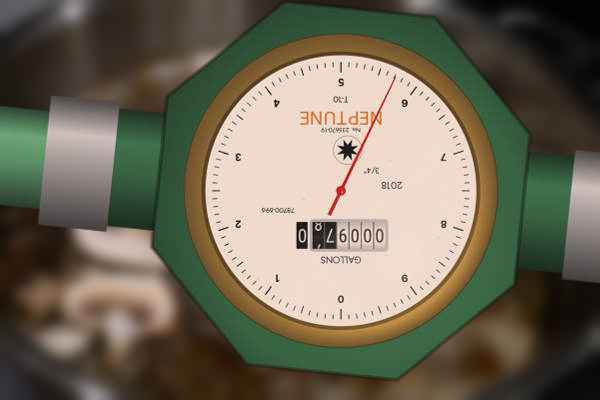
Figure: 9775.7gal
